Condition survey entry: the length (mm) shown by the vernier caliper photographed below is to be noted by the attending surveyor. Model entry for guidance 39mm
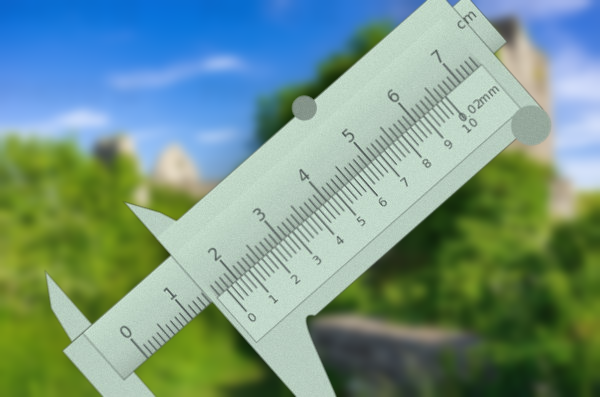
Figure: 17.6mm
